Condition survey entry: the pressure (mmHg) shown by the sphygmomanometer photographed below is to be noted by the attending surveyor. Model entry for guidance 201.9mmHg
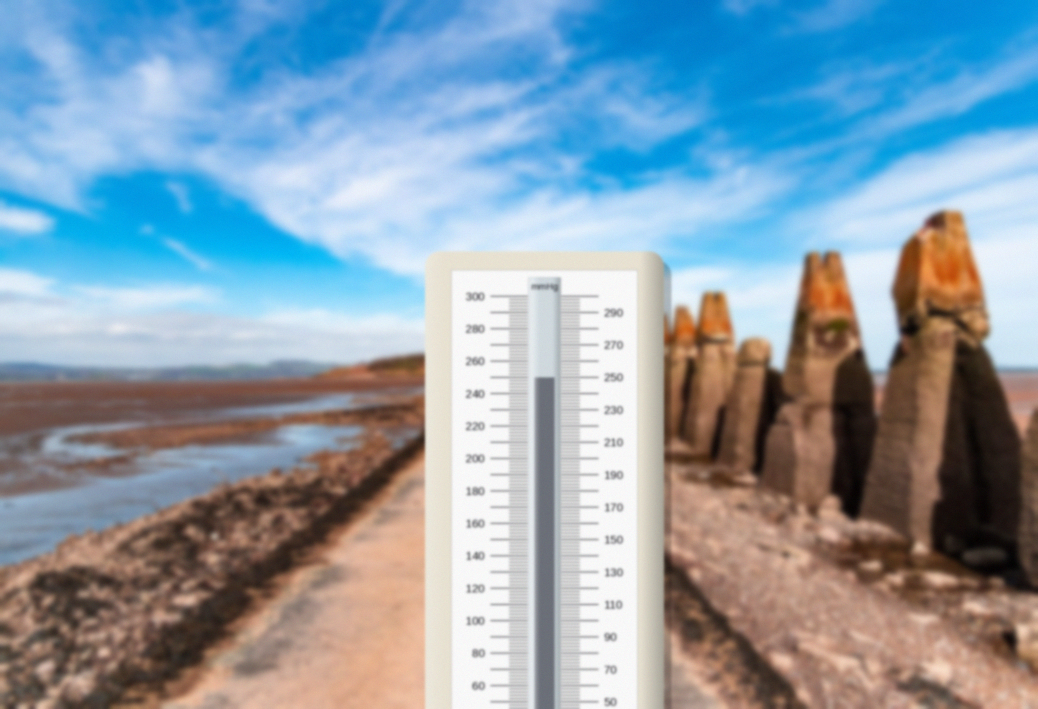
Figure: 250mmHg
